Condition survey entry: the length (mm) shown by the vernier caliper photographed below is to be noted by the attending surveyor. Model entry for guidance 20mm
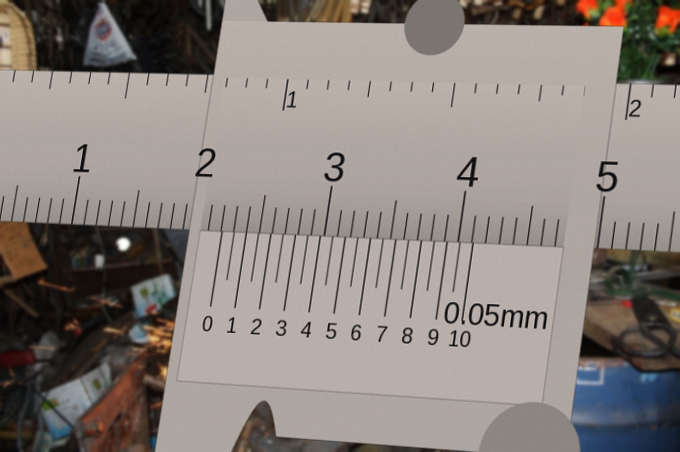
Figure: 22.1mm
